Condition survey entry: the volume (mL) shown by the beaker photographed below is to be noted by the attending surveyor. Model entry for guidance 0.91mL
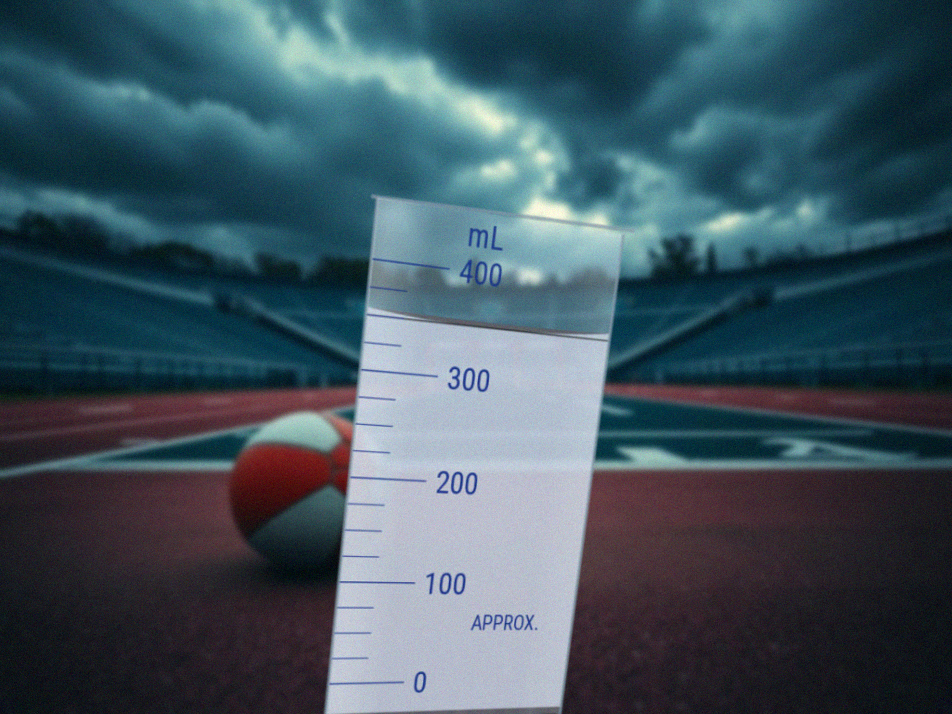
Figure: 350mL
